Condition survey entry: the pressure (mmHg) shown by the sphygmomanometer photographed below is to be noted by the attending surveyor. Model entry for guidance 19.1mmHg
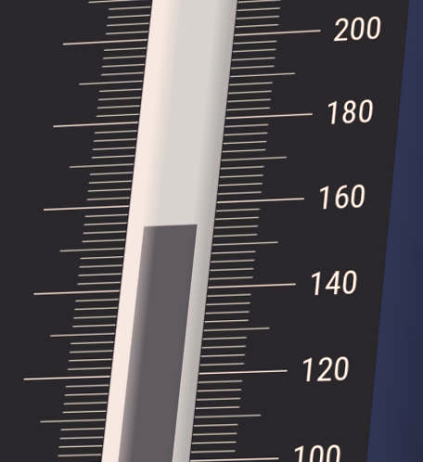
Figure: 155mmHg
